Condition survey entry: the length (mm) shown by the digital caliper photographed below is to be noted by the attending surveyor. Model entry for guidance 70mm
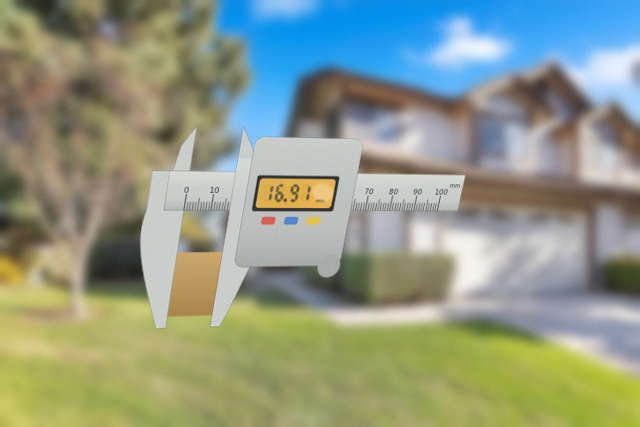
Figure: 16.91mm
